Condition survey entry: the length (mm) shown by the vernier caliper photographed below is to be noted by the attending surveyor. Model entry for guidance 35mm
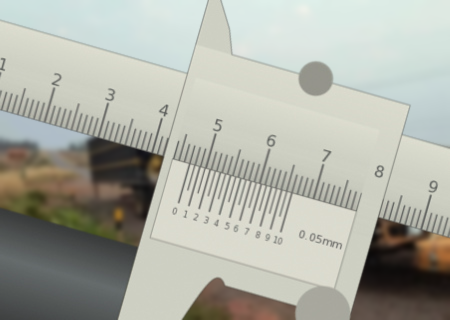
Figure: 47.0mm
